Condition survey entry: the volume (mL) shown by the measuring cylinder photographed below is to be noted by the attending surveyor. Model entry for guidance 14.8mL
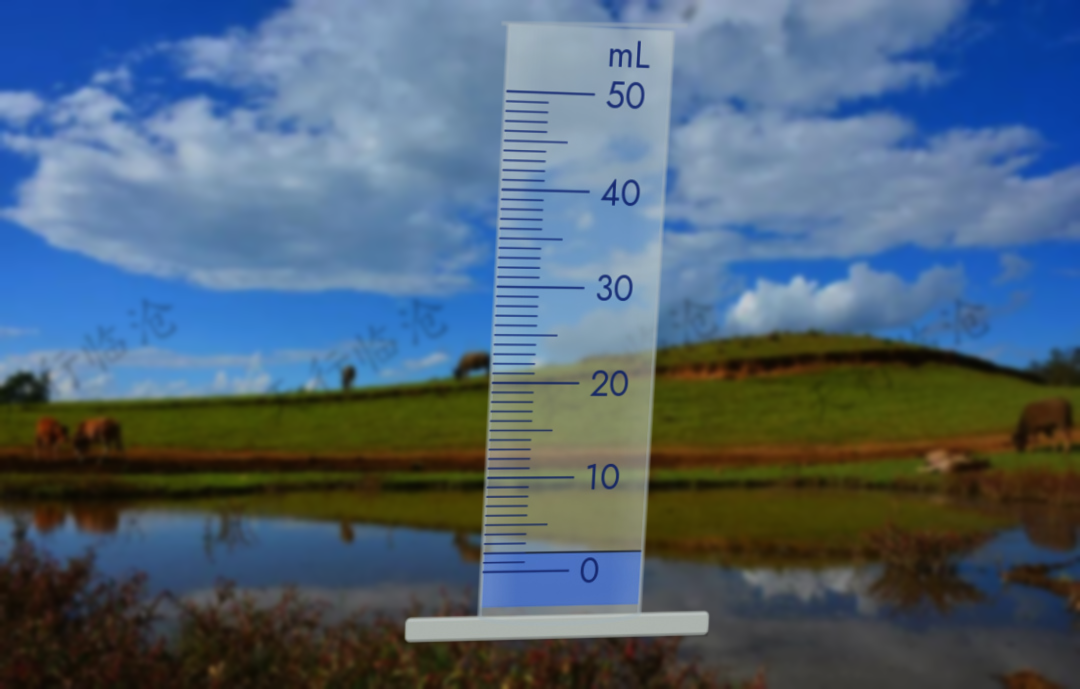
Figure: 2mL
